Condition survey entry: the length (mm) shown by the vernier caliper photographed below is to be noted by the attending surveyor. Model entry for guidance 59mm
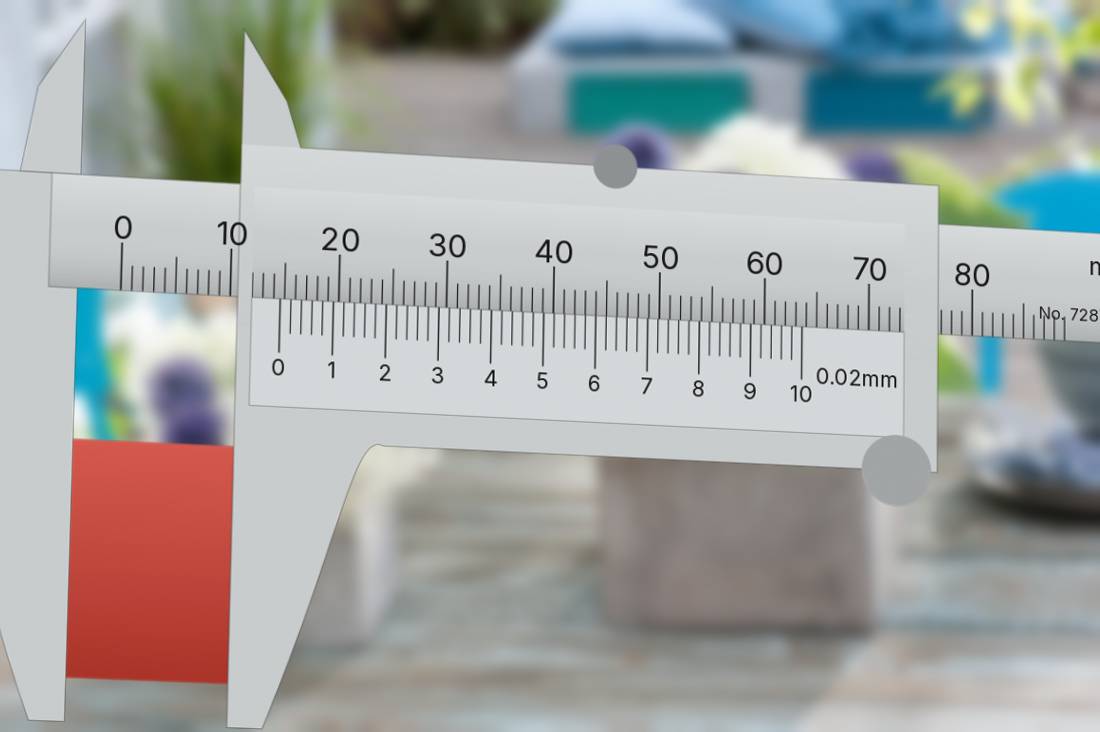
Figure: 14.6mm
